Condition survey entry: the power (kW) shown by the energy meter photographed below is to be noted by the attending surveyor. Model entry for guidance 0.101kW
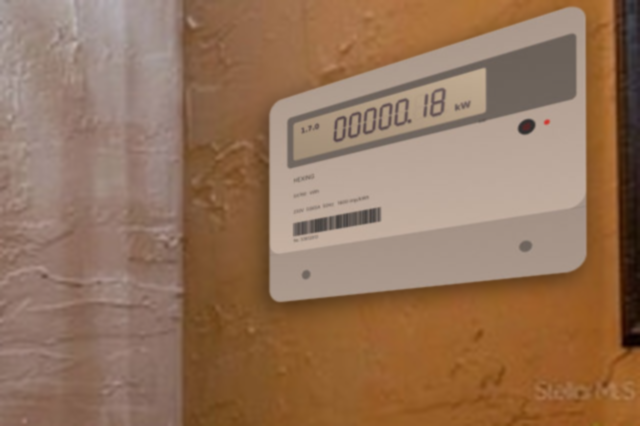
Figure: 0.18kW
